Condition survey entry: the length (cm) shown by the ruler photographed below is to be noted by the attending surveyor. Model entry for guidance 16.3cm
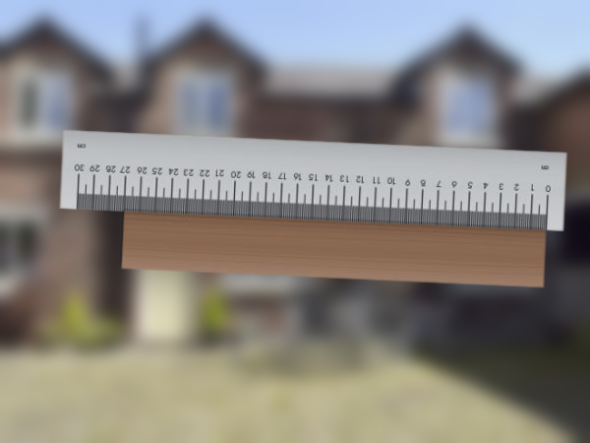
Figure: 27cm
